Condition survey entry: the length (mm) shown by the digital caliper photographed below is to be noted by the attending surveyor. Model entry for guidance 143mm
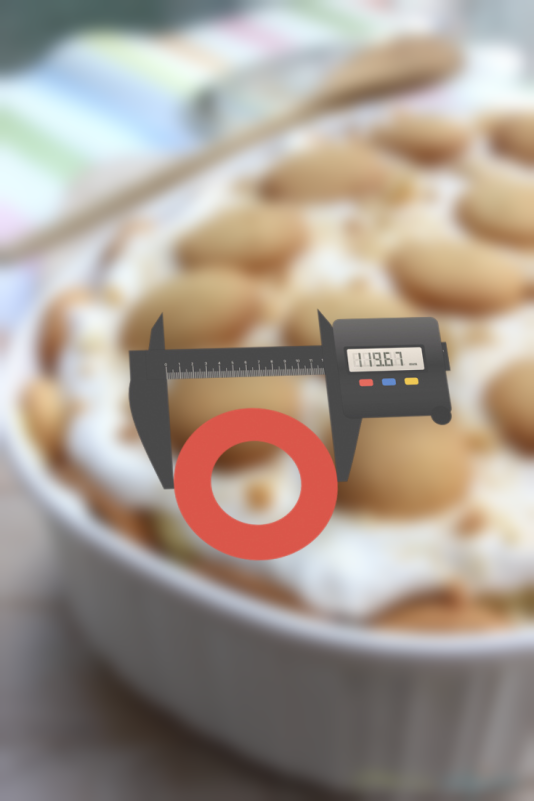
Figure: 119.67mm
